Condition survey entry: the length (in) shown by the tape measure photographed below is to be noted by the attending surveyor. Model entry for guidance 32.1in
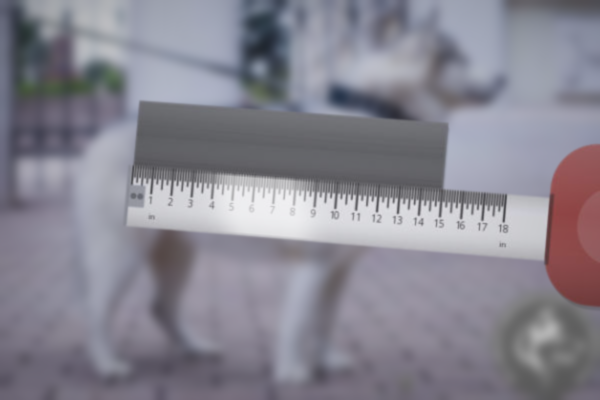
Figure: 15in
